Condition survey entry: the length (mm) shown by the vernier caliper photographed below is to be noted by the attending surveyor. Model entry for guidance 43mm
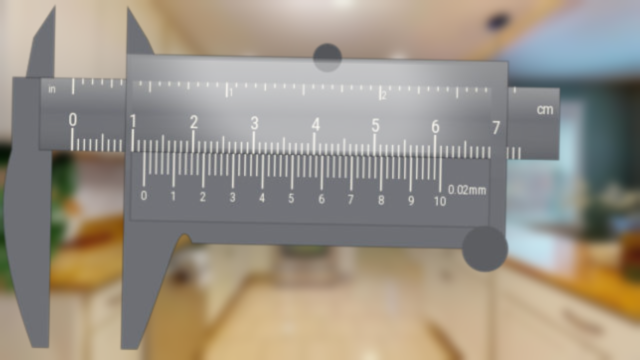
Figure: 12.0mm
